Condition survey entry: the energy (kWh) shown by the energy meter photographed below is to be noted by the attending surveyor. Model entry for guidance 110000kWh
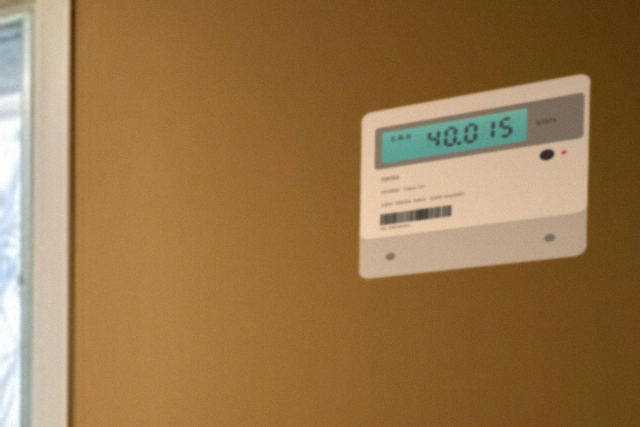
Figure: 40.015kWh
